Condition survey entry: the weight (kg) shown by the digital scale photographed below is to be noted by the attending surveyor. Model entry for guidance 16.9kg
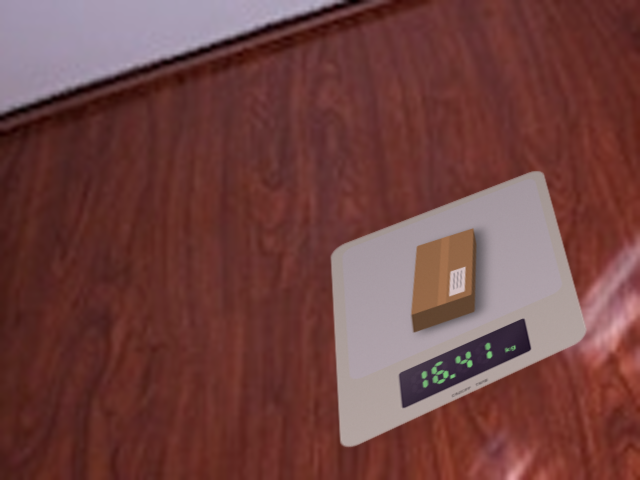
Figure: 16.41kg
